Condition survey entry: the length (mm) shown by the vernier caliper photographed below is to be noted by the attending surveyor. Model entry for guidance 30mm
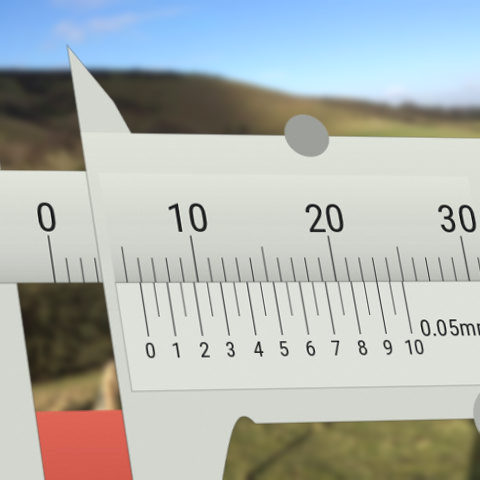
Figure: 5.9mm
